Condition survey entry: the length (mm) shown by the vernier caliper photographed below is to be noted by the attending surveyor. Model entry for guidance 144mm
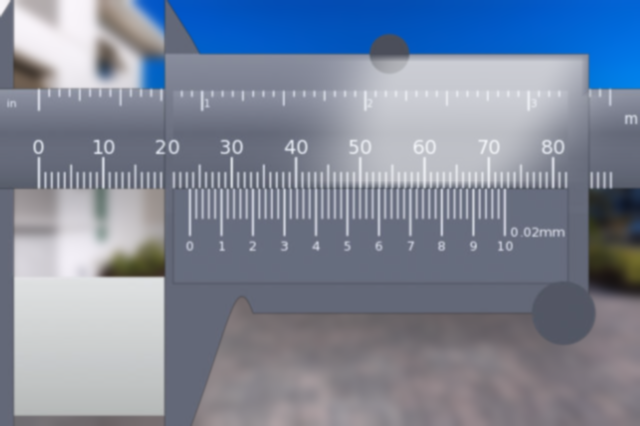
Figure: 23.5mm
